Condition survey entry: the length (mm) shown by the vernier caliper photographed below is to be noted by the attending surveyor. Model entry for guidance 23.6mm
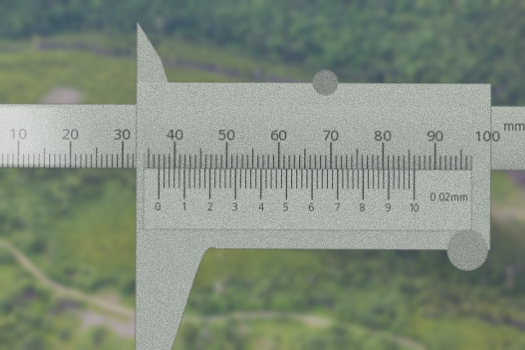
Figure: 37.0mm
